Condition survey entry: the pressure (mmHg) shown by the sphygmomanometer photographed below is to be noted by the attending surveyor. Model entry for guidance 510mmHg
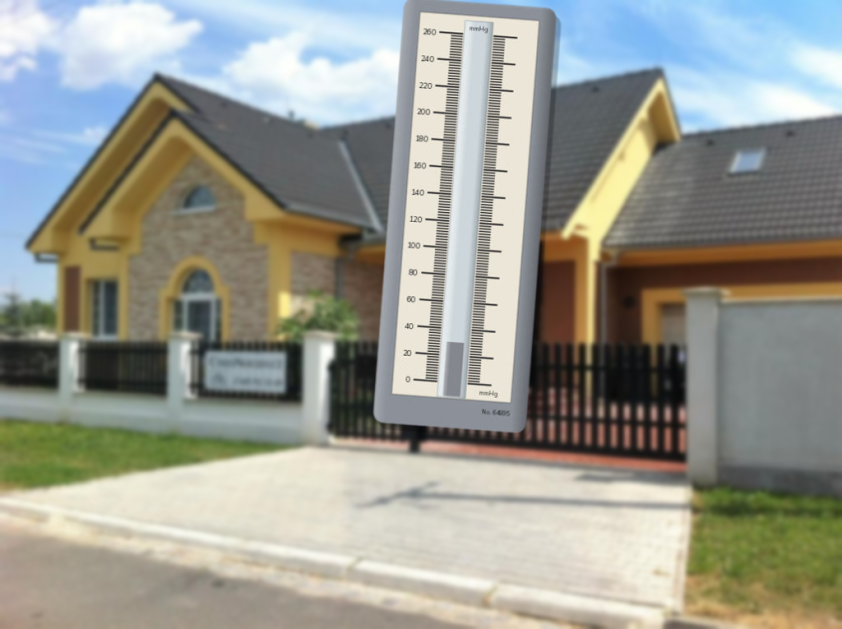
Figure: 30mmHg
